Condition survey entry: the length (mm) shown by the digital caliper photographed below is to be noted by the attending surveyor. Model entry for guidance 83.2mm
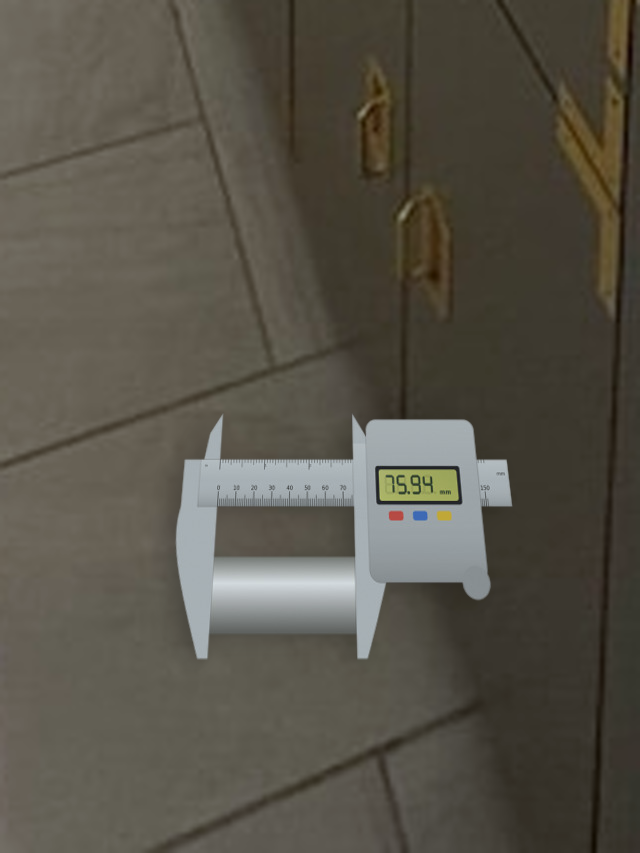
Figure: 75.94mm
